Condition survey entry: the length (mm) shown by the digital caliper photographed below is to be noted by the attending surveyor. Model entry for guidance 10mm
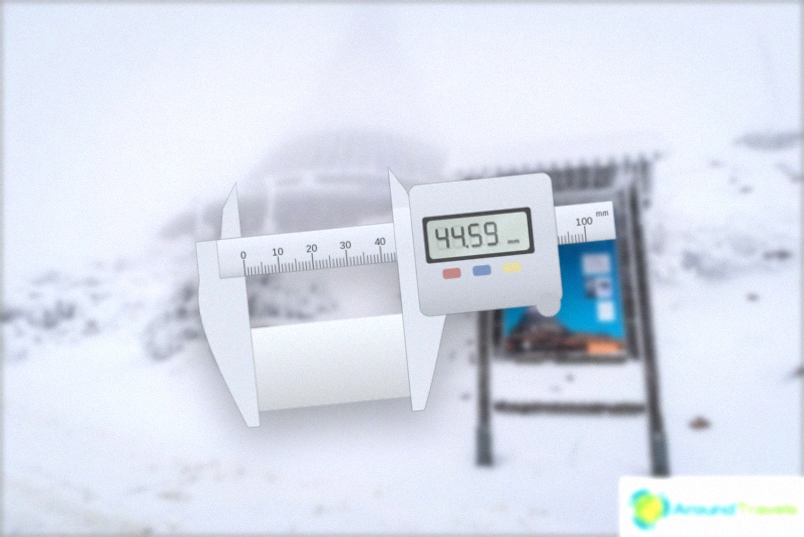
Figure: 44.59mm
